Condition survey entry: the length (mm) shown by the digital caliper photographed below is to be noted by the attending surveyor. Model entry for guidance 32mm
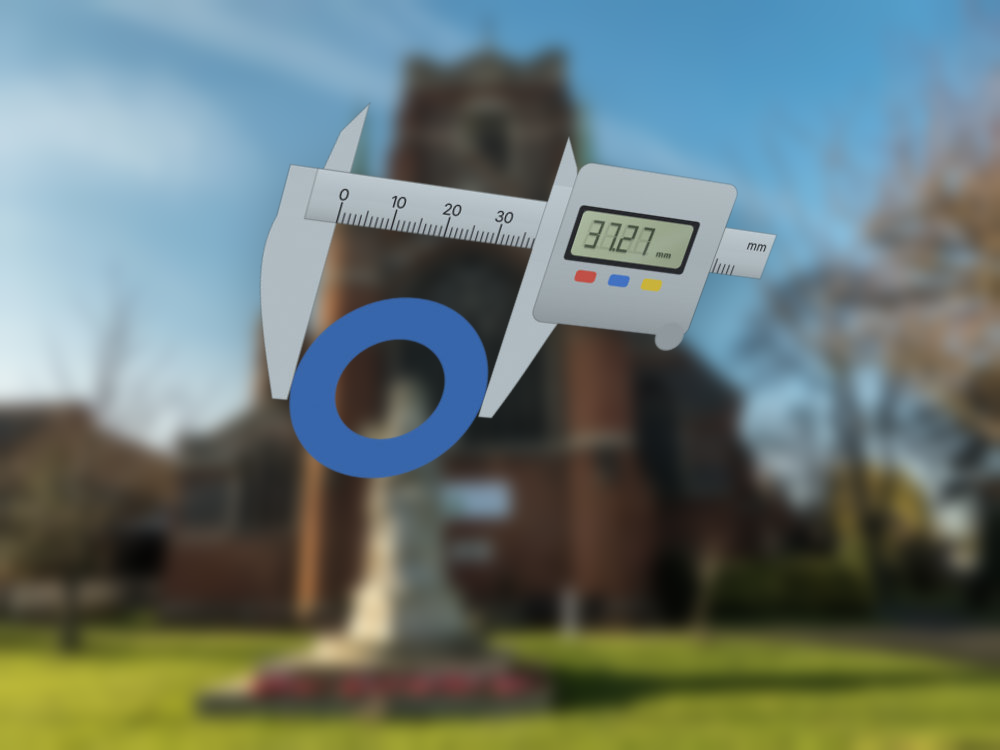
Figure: 37.27mm
